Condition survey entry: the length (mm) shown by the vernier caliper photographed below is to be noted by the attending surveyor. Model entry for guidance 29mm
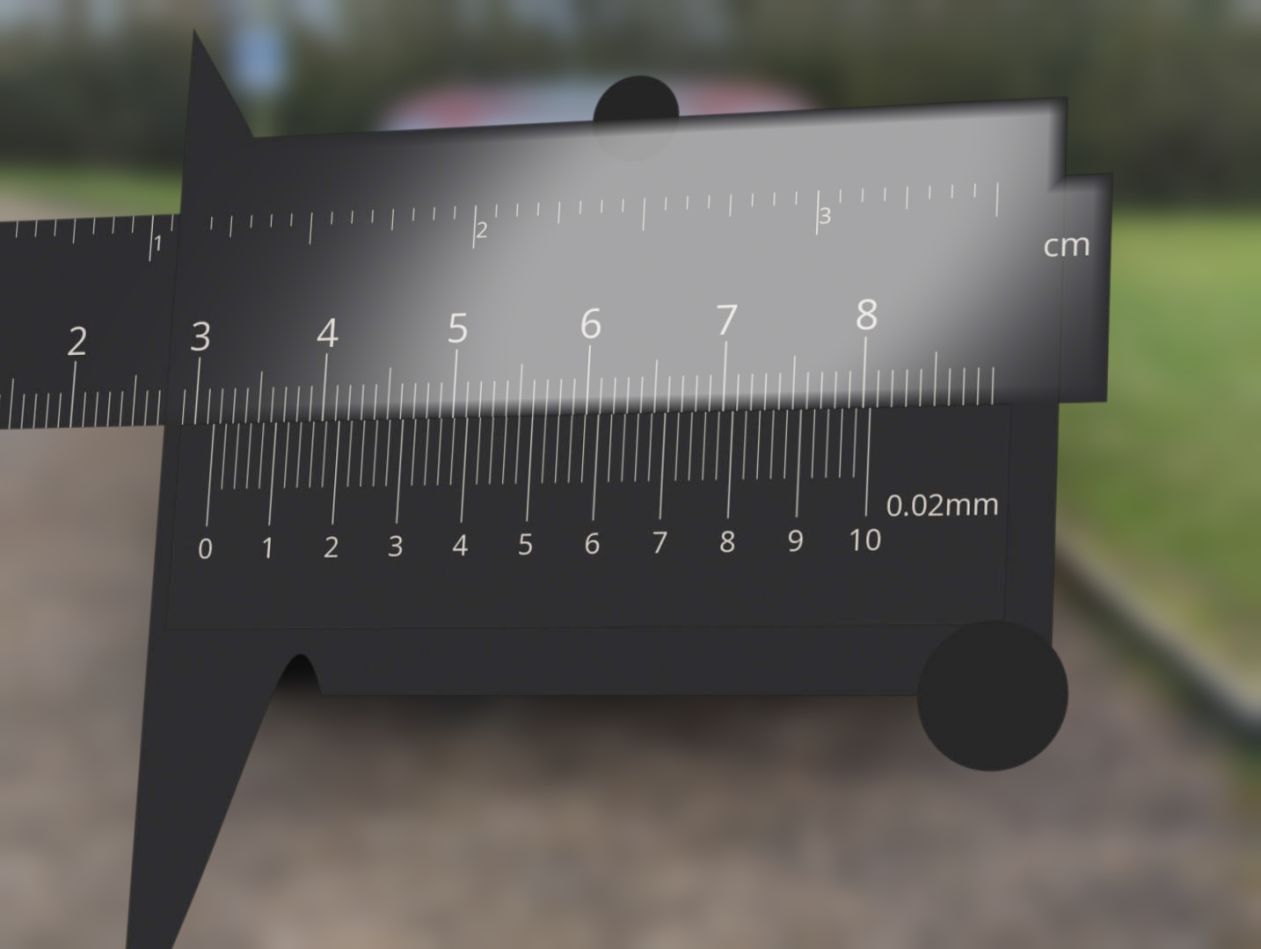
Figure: 31.5mm
